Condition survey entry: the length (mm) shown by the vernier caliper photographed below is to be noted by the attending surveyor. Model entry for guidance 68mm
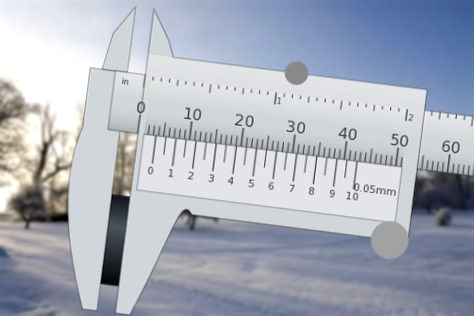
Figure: 3.5mm
